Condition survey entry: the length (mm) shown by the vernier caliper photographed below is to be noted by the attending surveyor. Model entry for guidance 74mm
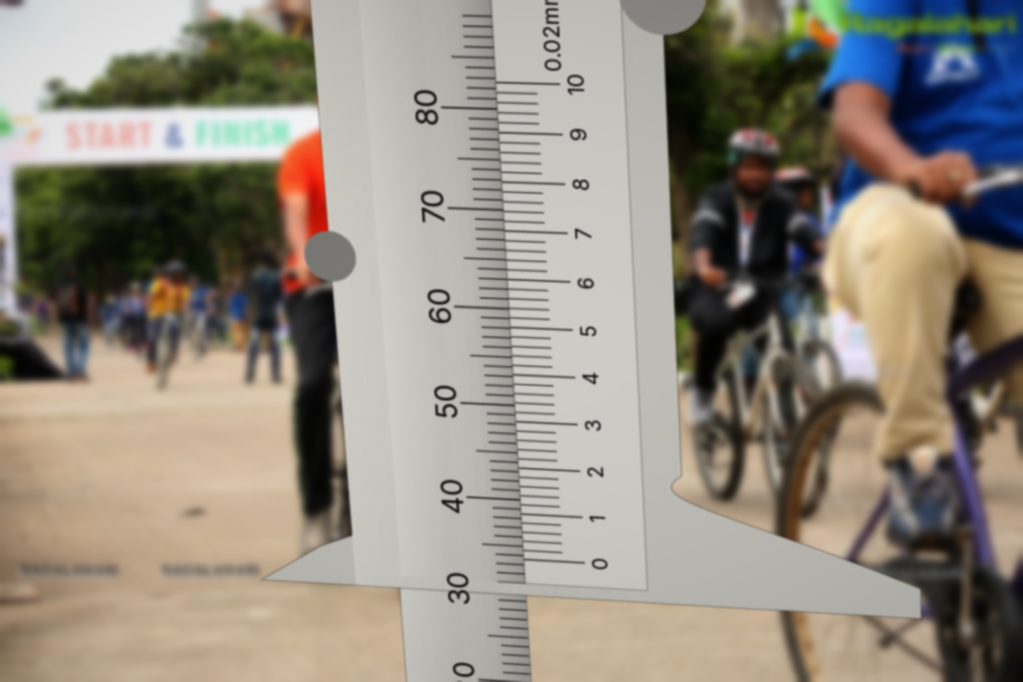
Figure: 33.6mm
